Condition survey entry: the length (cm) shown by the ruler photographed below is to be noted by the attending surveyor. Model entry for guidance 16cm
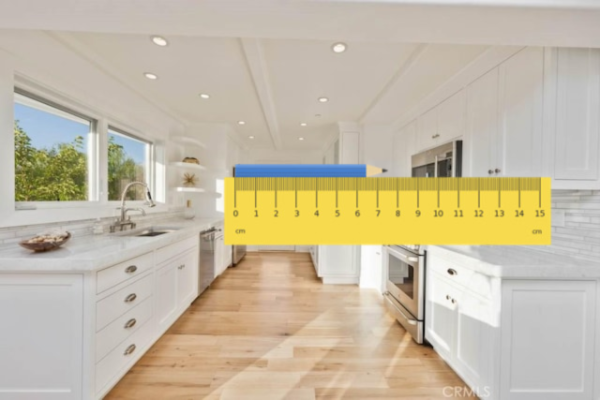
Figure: 7.5cm
